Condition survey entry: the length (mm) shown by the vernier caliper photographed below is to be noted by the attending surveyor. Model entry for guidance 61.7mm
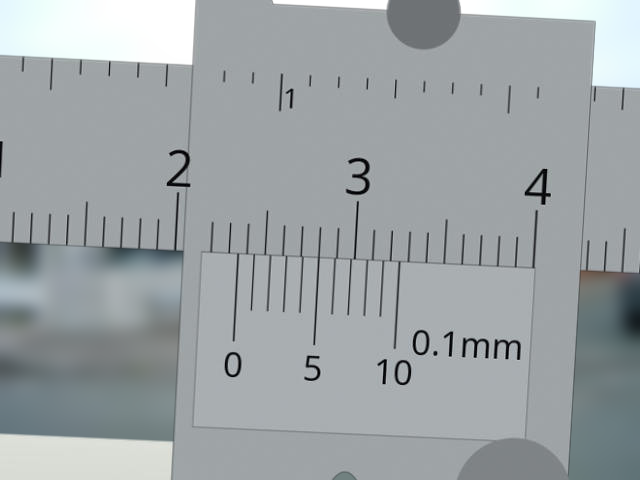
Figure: 23.5mm
